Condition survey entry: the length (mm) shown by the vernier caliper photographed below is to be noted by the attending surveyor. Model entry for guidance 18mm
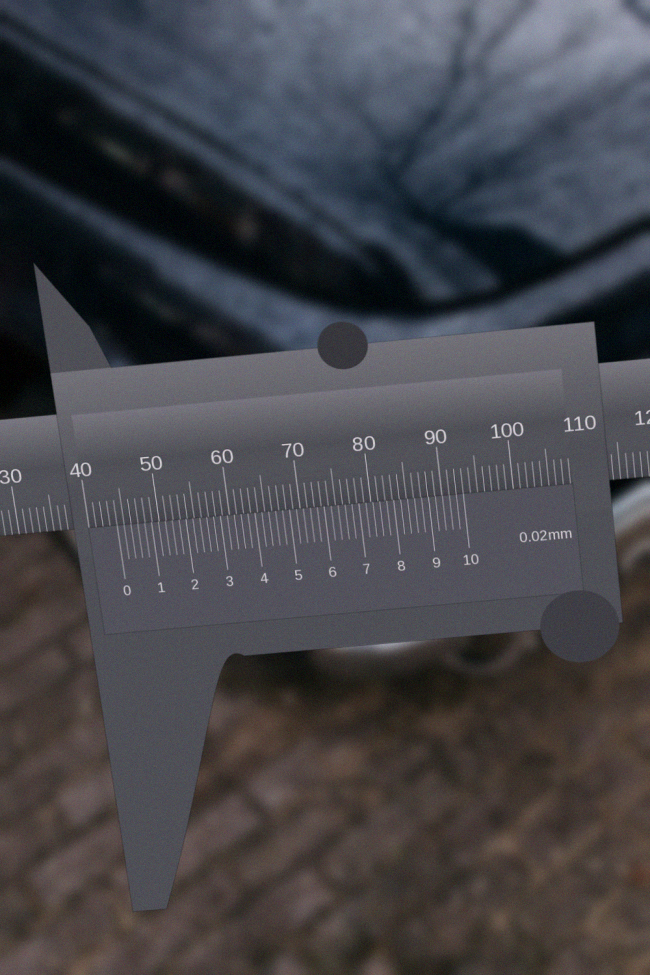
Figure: 44.0mm
